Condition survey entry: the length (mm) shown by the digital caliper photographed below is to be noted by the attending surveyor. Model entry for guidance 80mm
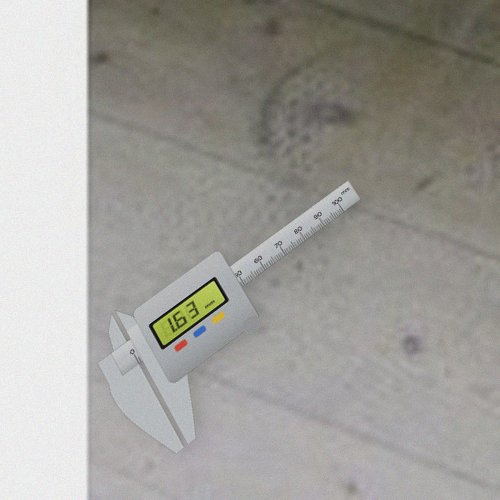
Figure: 1.63mm
